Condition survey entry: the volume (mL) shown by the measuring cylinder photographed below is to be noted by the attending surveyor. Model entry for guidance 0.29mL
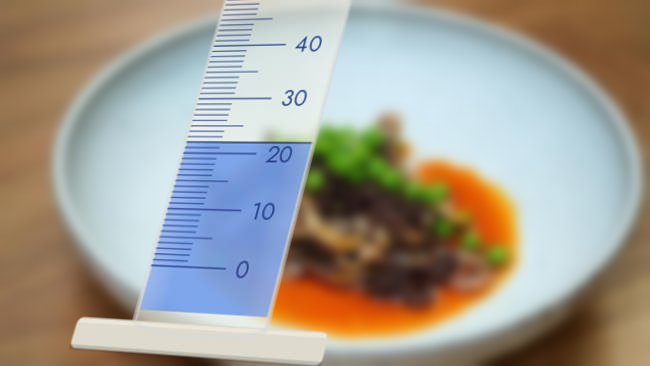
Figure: 22mL
